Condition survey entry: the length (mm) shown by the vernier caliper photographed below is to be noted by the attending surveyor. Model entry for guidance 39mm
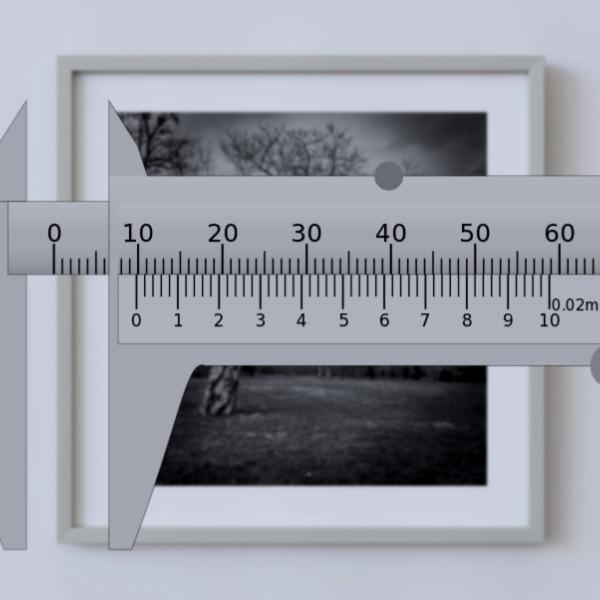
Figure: 9.8mm
